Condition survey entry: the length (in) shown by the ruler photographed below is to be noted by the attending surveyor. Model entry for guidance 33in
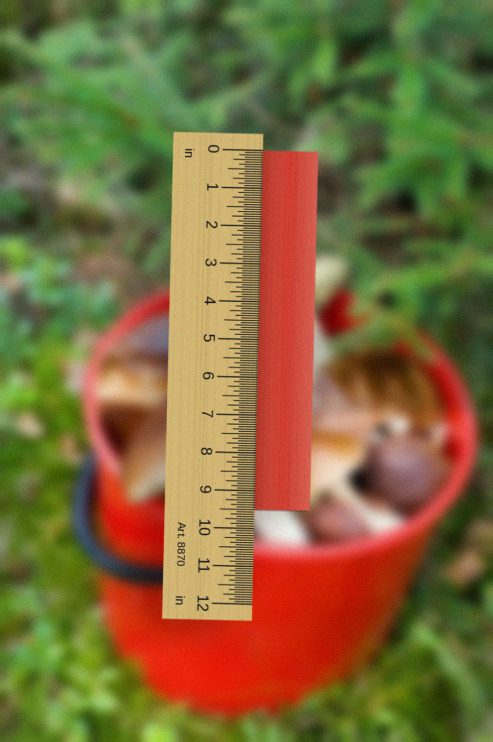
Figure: 9.5in
